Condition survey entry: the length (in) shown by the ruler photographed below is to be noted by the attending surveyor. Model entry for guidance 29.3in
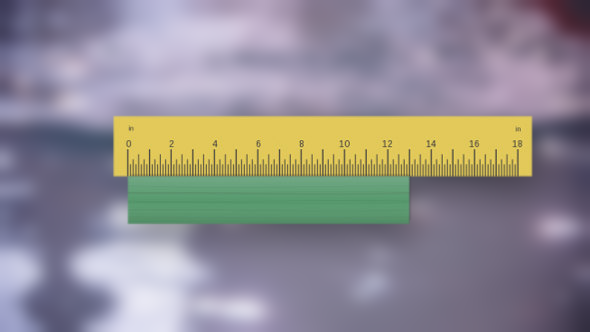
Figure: 13in
